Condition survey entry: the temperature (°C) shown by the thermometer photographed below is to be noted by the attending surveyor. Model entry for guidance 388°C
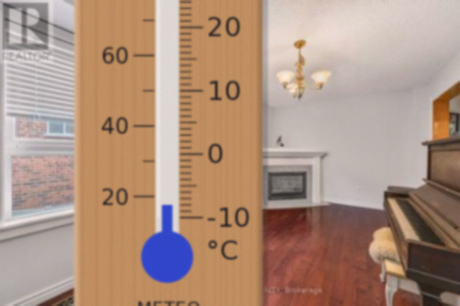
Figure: -8°C
